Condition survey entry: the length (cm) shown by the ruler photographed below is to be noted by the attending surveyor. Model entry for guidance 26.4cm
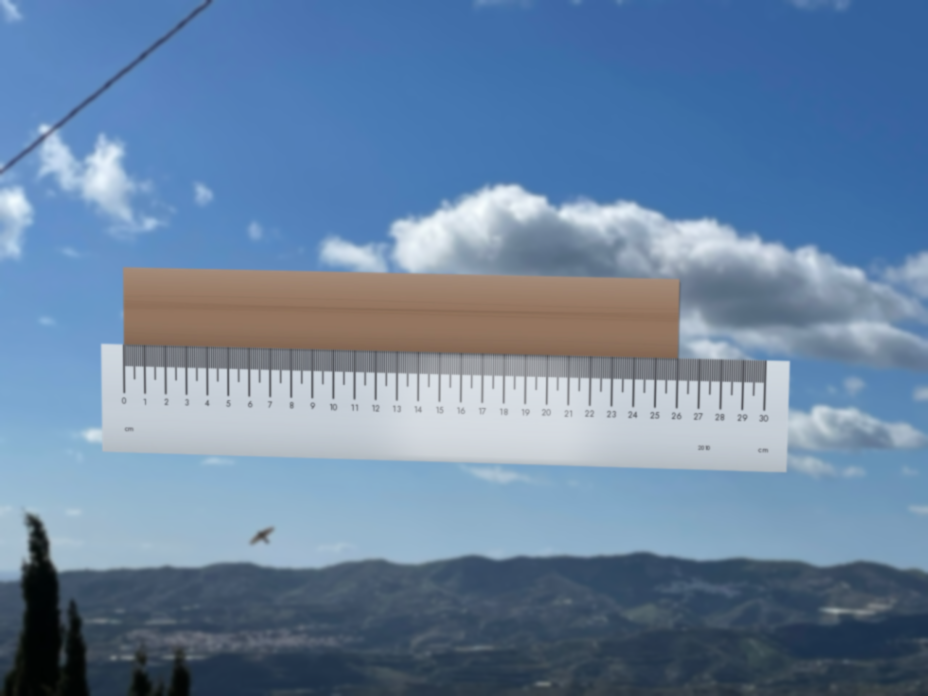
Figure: 26cm
